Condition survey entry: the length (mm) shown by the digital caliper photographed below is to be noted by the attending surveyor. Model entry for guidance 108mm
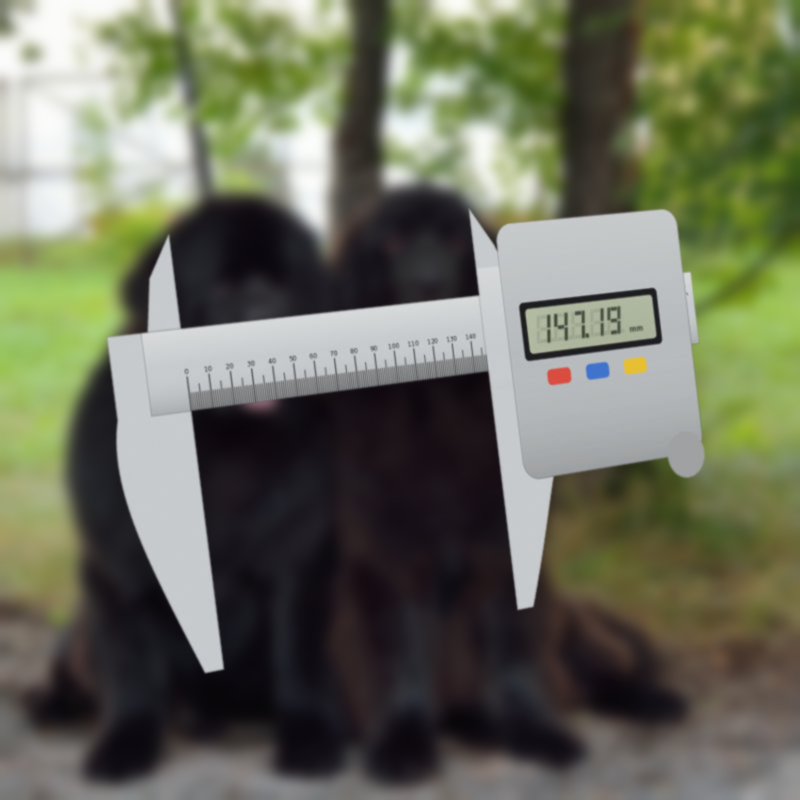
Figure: 147.19mm
